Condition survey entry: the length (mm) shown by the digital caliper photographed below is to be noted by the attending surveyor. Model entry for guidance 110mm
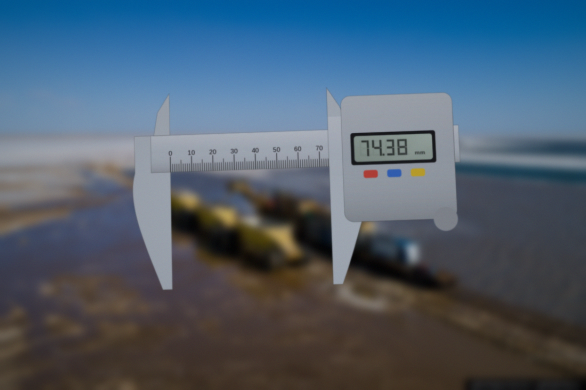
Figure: 74.38mm
